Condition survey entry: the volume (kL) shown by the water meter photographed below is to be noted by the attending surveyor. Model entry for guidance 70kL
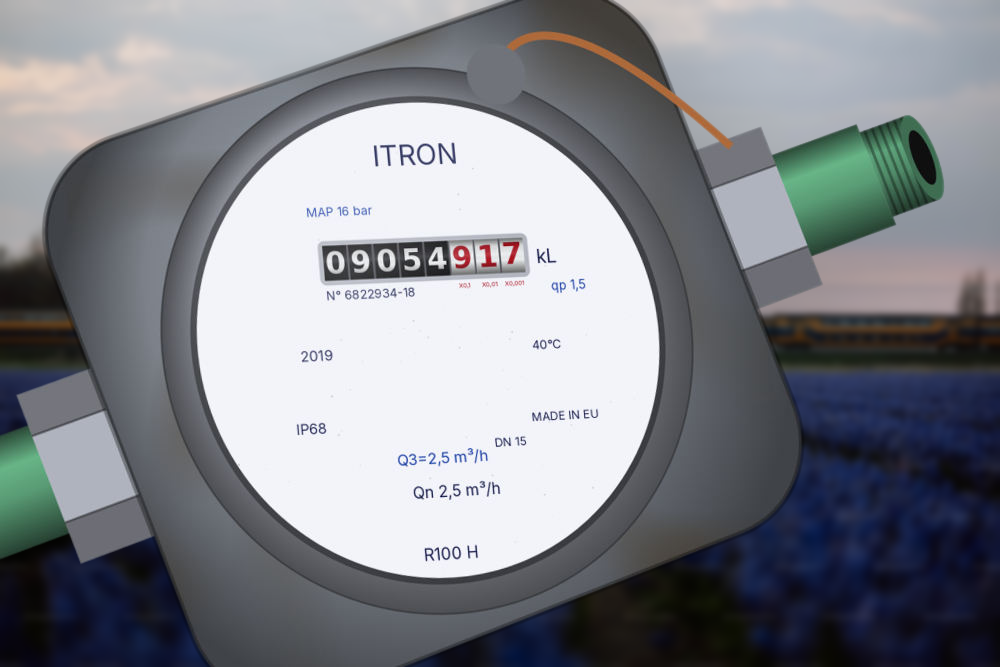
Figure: 9054.917kL
